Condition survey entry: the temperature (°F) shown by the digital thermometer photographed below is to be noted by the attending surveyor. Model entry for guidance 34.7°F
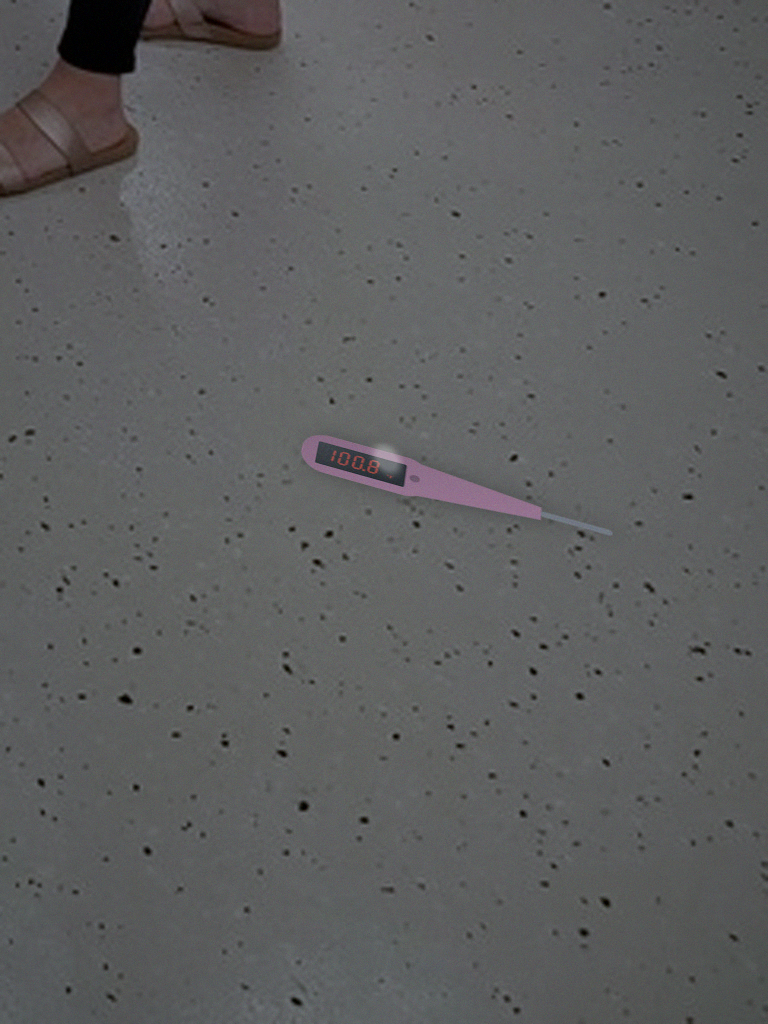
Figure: 100.8°F
